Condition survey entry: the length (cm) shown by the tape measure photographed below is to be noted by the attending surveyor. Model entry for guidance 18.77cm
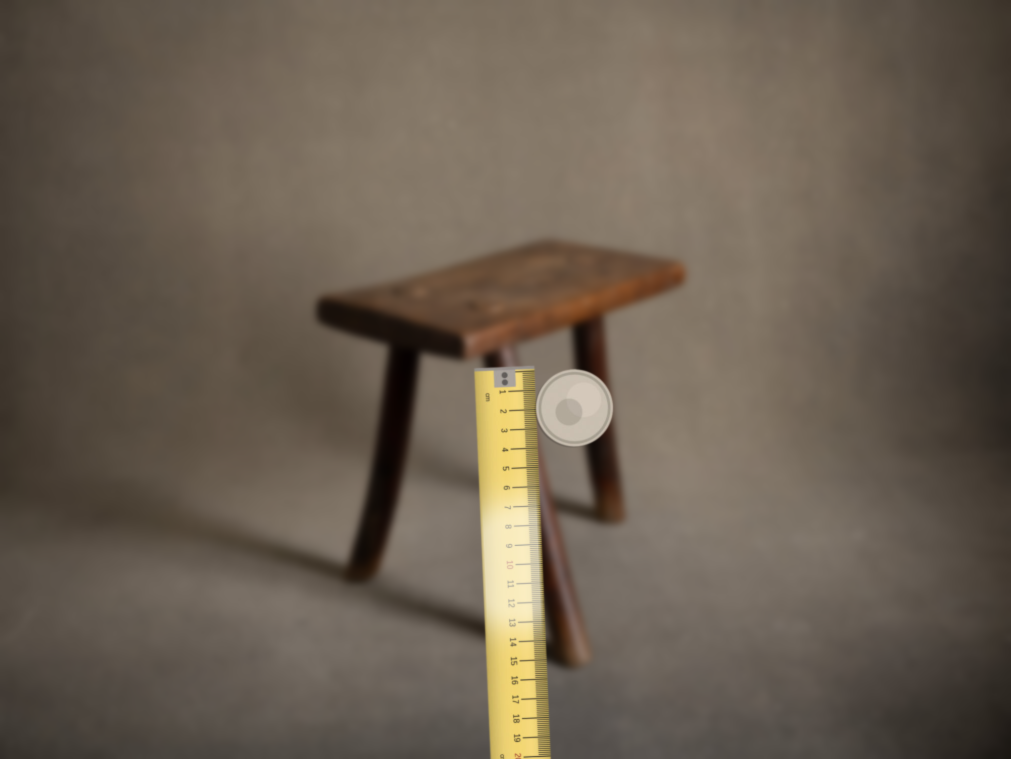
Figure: 4cm
